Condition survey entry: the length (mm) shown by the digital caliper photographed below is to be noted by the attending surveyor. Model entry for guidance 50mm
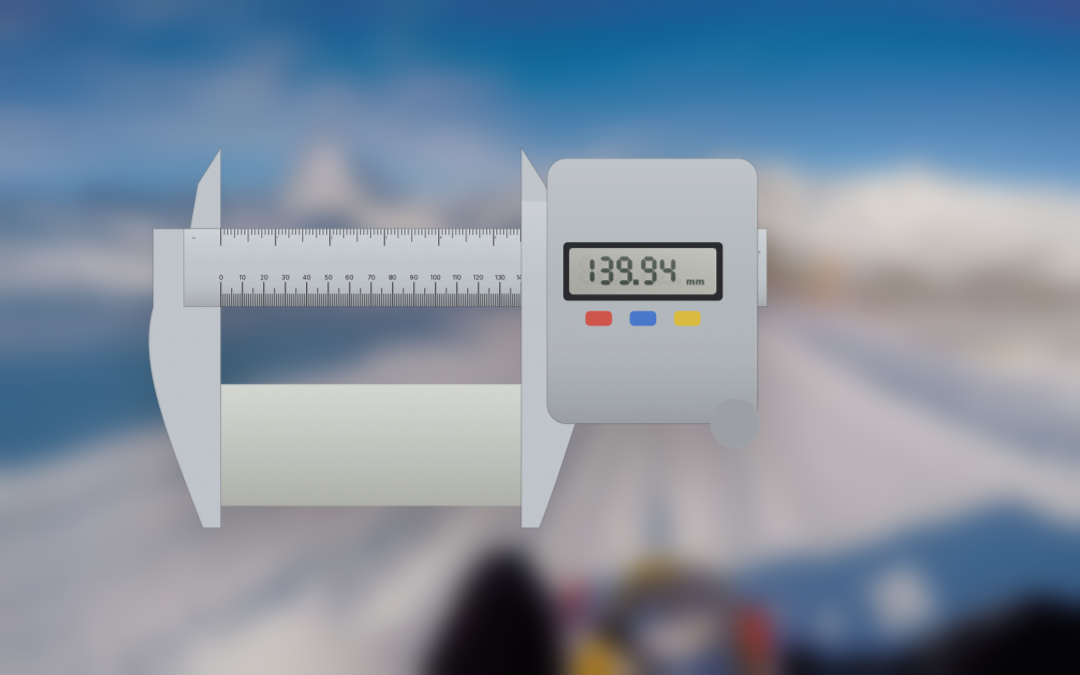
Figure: 139.94mm
